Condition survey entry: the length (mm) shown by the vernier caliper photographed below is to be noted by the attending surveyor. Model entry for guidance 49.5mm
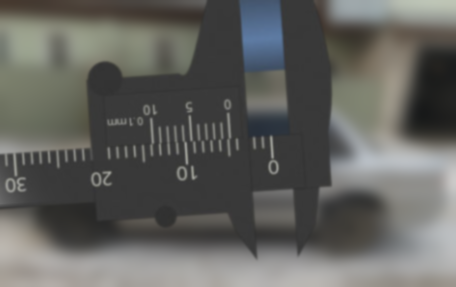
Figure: 4.8mm
